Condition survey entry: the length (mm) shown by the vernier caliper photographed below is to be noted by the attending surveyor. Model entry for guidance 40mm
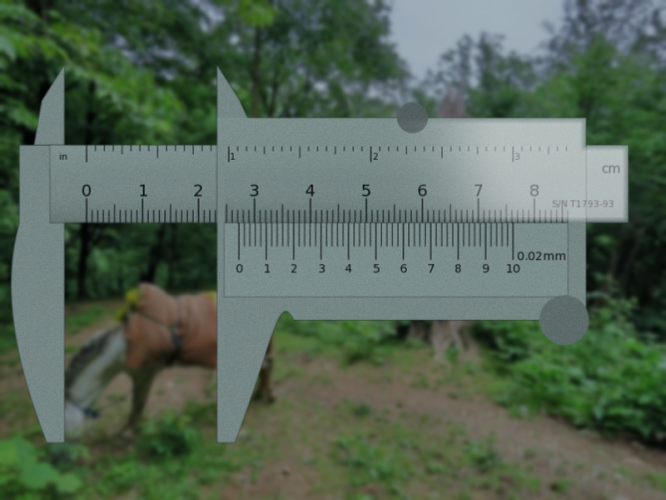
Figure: 27.2mm
